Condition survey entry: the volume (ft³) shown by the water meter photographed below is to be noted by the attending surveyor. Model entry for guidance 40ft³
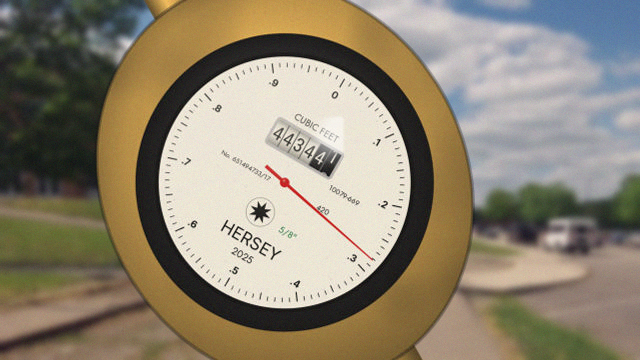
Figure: 443441.28ft³
